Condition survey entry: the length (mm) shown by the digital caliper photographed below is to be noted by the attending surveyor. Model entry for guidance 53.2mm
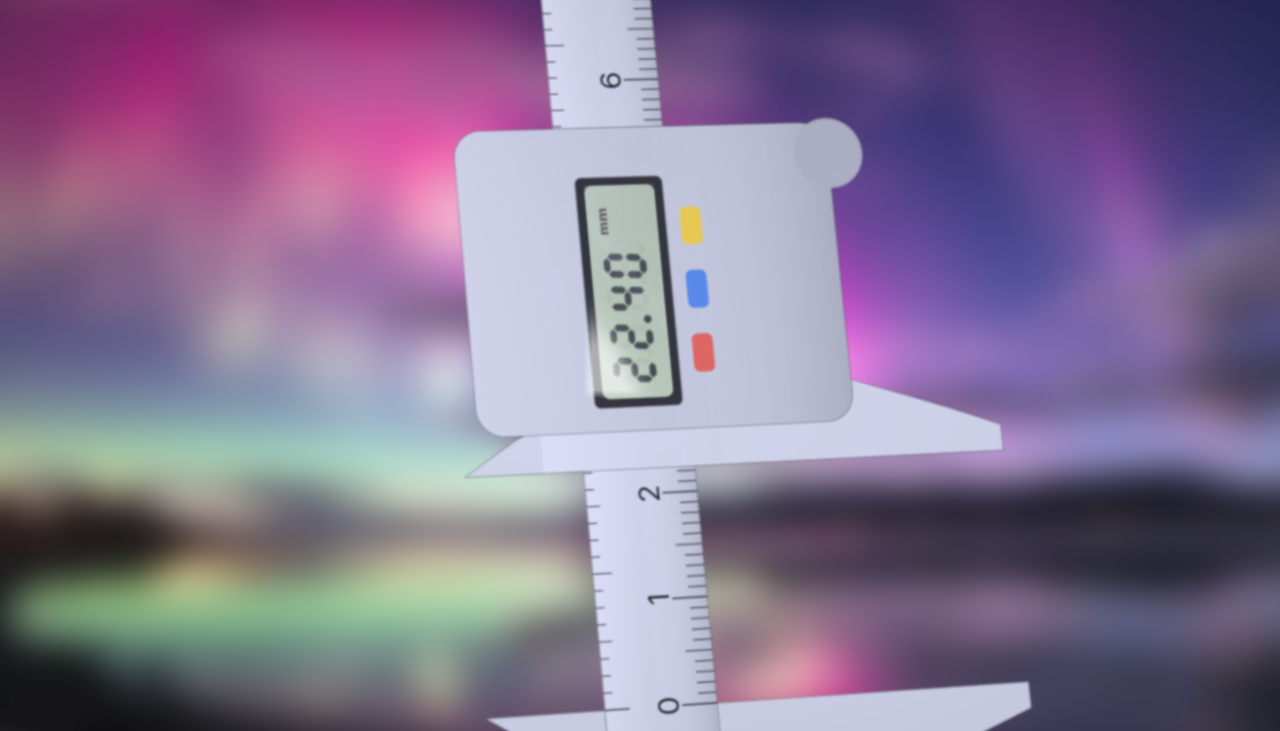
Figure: 22.40mm
